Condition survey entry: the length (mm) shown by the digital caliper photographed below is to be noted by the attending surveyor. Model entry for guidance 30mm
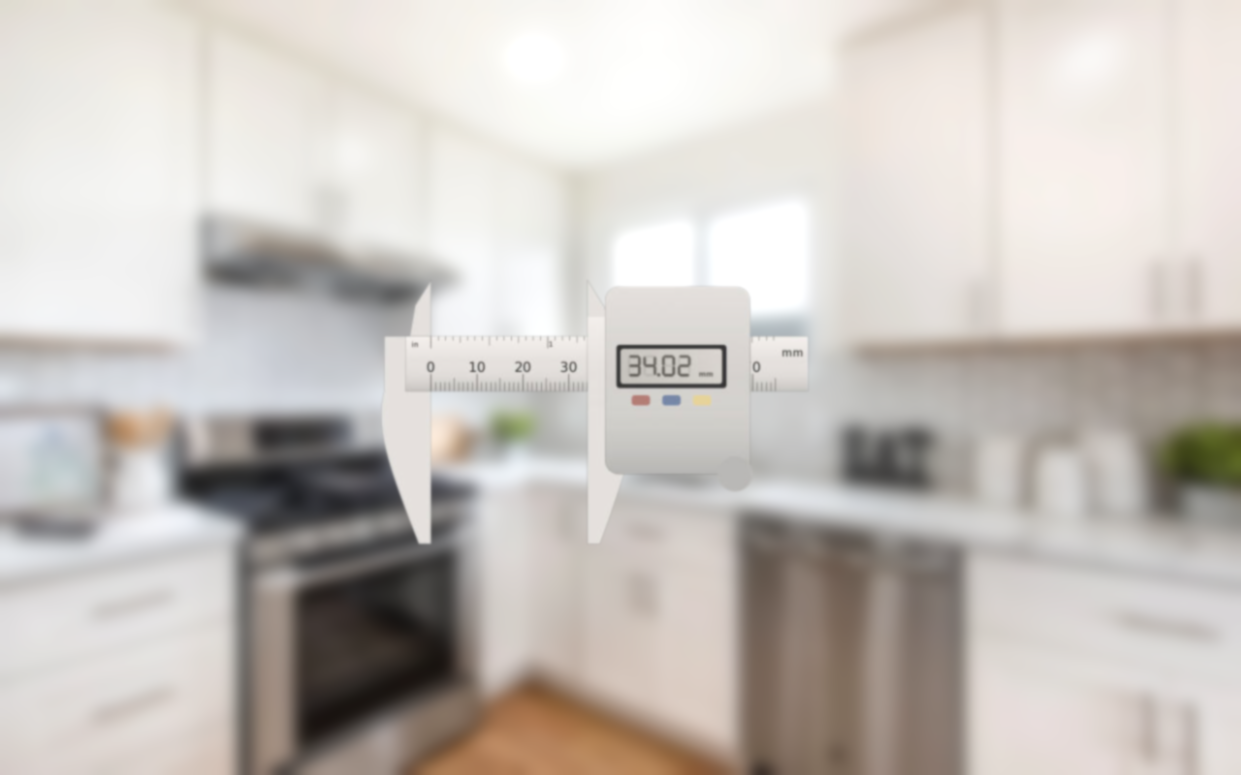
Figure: 34.02mm
